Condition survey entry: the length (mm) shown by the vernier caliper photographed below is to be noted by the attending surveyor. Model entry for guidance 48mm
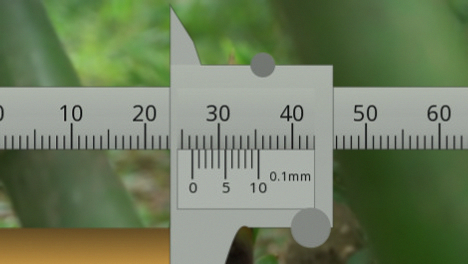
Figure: 26.4mm
